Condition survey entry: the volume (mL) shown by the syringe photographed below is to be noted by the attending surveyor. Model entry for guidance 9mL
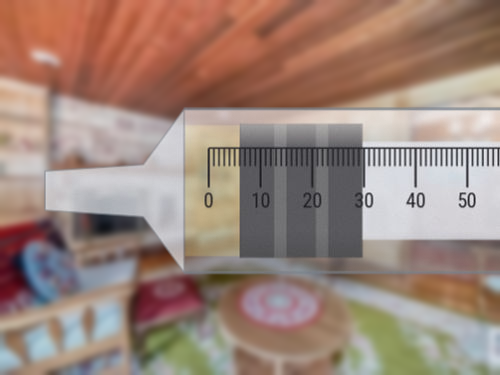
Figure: 6mL
